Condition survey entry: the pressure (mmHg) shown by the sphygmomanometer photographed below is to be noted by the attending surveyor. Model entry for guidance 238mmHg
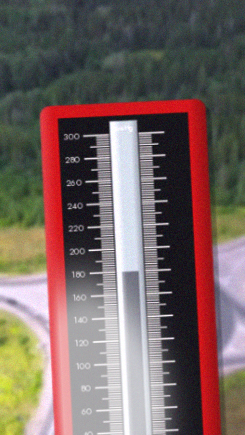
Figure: 180mmHg
